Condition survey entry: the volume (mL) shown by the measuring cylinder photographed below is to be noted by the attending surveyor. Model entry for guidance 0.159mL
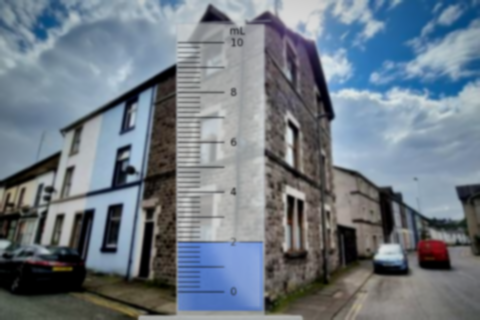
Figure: 2mL
